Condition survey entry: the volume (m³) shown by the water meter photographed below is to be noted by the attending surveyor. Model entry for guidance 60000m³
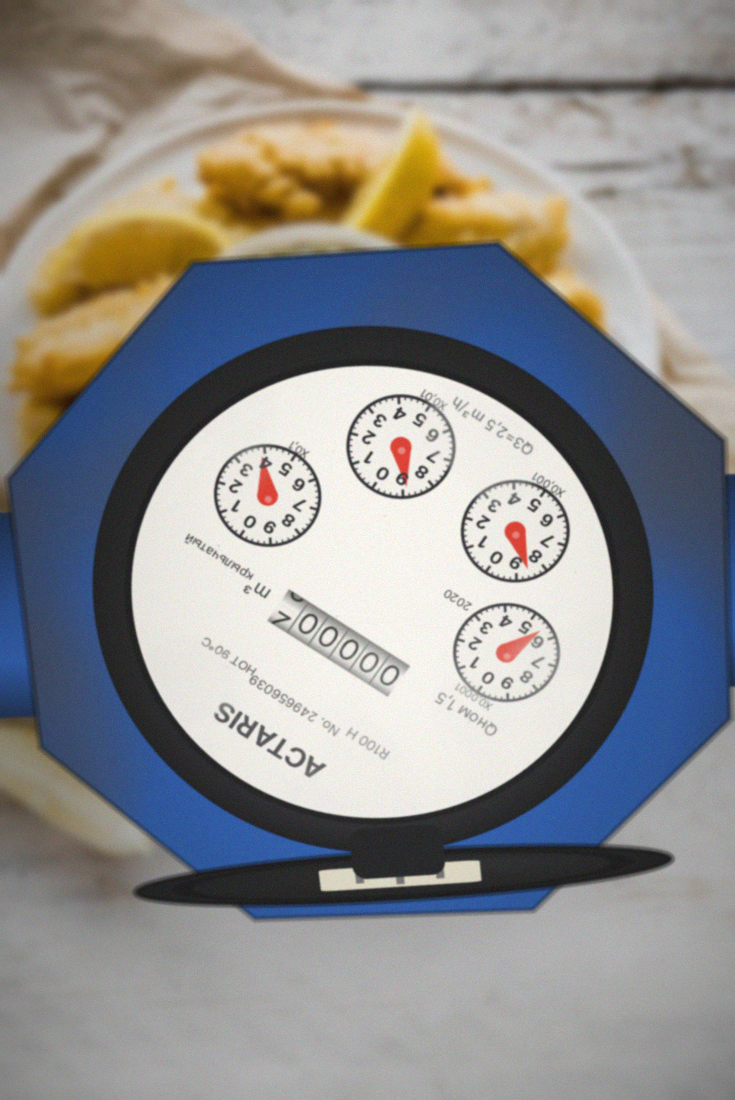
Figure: 2.3885m³
